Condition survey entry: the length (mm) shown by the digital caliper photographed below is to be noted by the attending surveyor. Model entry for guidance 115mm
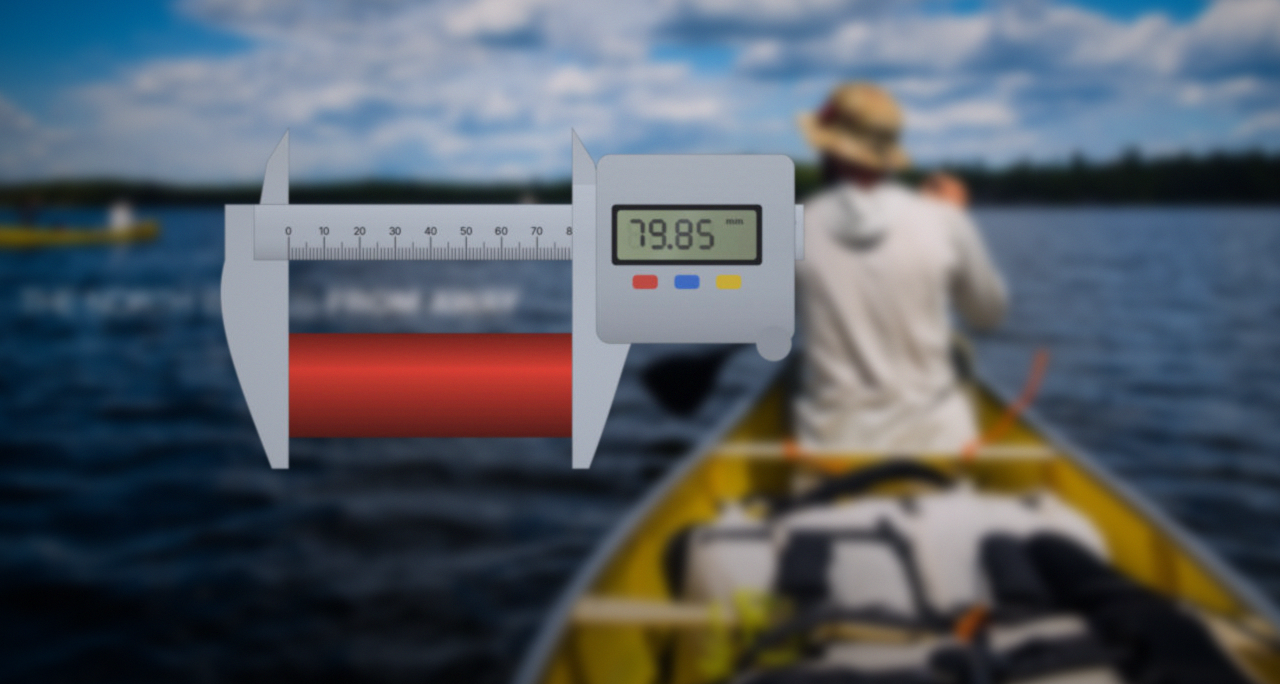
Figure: 79.85mm
